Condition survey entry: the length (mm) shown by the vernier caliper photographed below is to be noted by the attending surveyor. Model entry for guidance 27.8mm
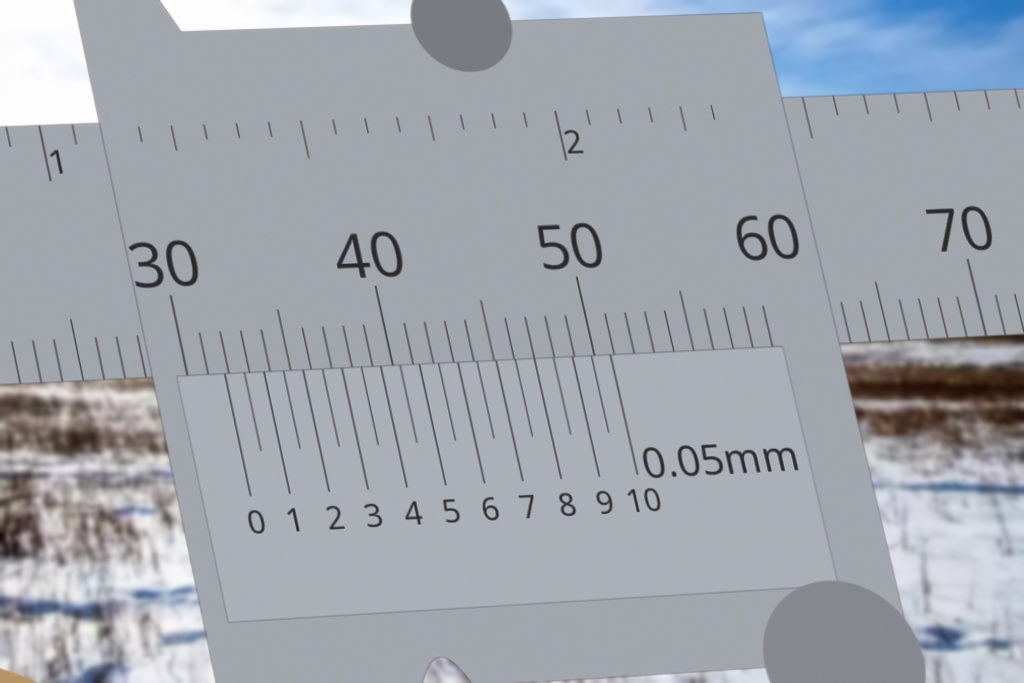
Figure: 31.8mm
